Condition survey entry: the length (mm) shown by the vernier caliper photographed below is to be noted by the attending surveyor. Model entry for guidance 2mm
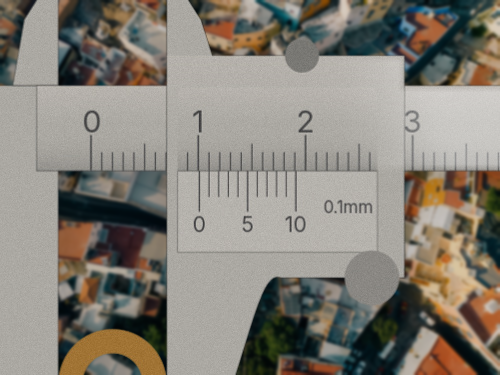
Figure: 10.1mm
